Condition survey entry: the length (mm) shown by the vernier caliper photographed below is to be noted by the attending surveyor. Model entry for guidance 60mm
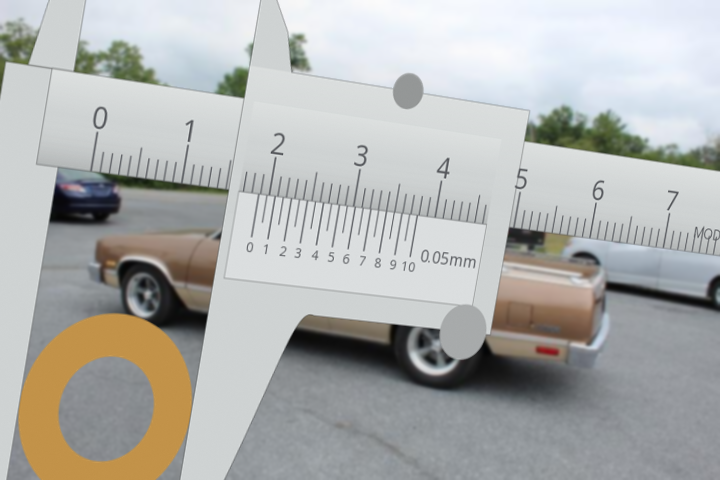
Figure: 18.8mm
